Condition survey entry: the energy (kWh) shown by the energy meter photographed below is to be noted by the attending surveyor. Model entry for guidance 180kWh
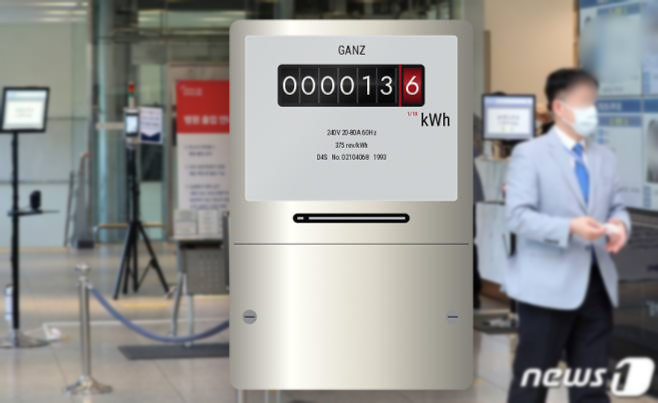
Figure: 13.6kWh
